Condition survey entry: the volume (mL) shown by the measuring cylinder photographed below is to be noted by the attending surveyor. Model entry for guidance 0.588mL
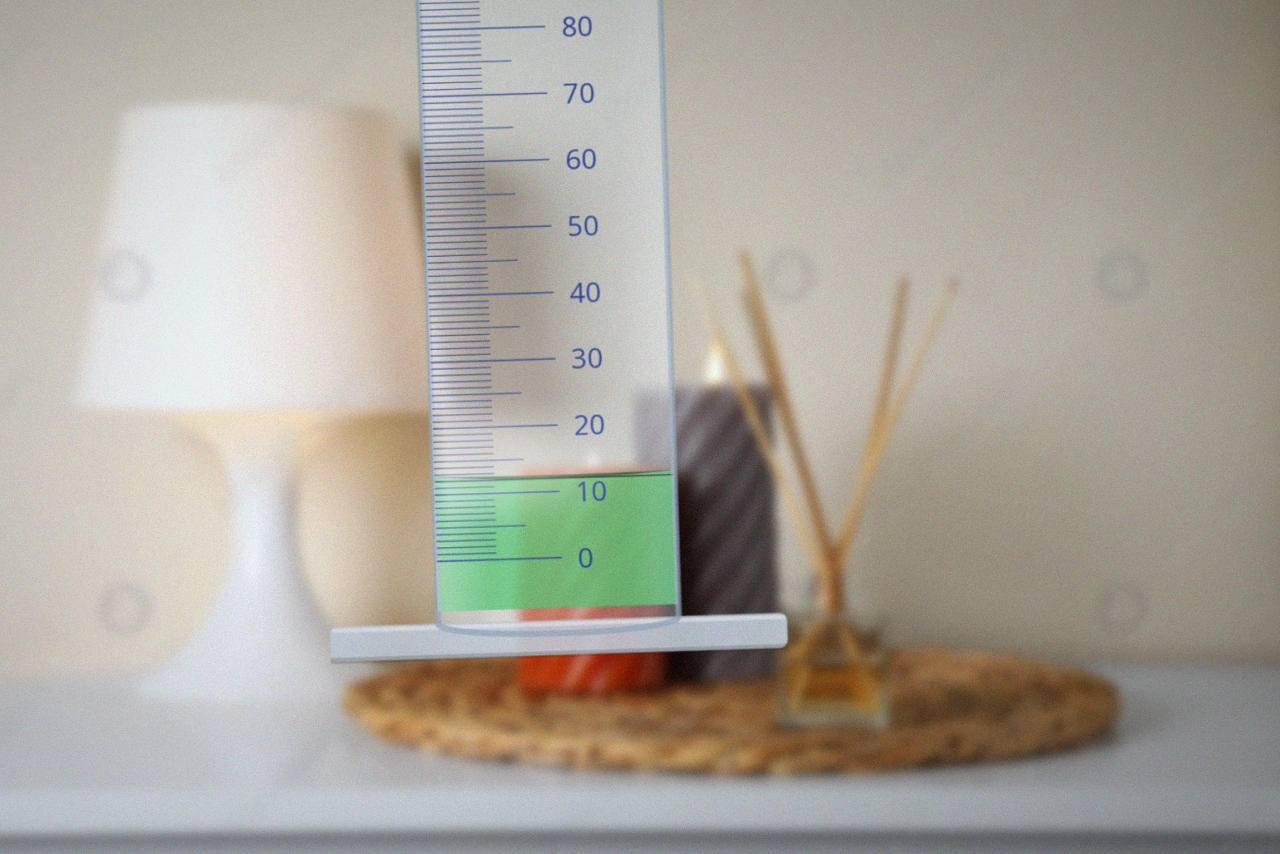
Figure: 12mL
